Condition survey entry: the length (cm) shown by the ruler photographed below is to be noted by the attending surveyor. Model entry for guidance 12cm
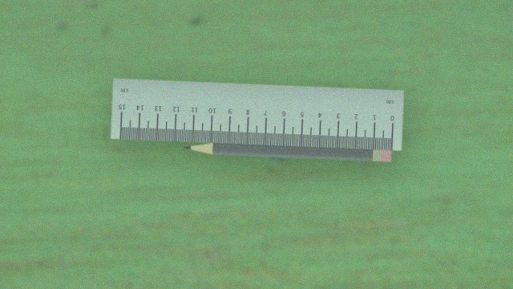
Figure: 11.5cm
